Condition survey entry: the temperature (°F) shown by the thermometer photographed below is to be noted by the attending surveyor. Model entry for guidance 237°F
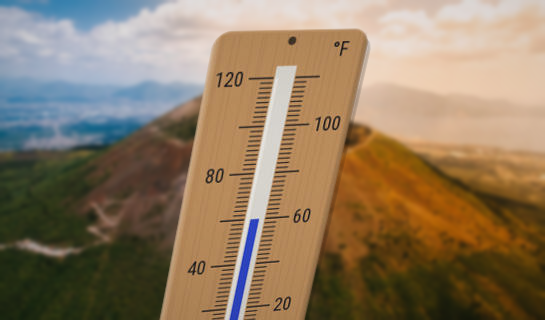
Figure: 60°F
